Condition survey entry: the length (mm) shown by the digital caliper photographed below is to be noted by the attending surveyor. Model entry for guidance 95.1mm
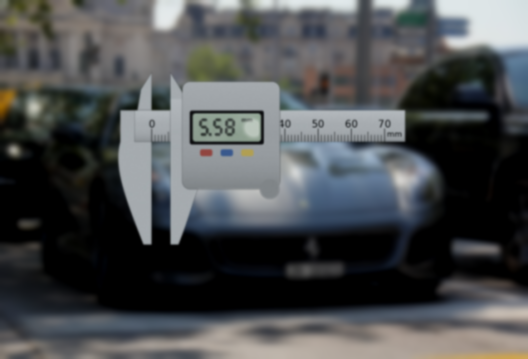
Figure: 5.58mm
